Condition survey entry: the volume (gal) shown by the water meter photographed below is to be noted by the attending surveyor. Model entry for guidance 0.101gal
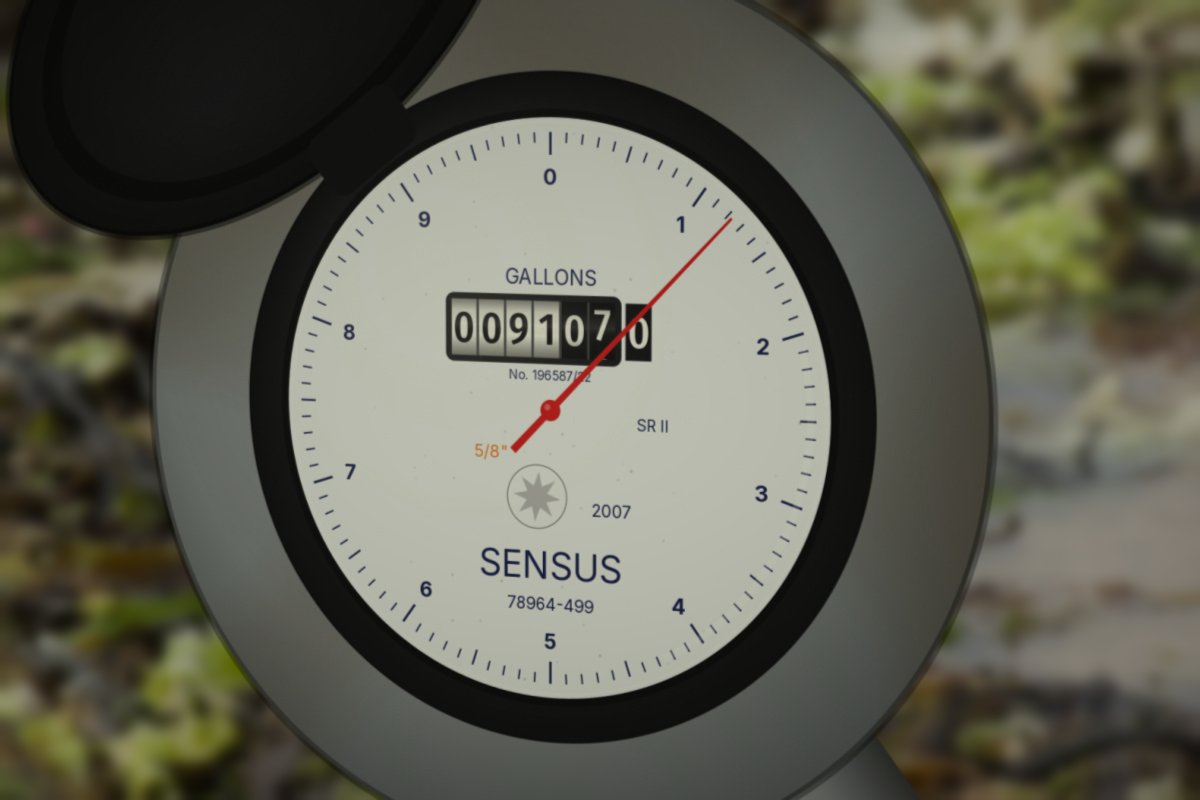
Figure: 91071.2gal
